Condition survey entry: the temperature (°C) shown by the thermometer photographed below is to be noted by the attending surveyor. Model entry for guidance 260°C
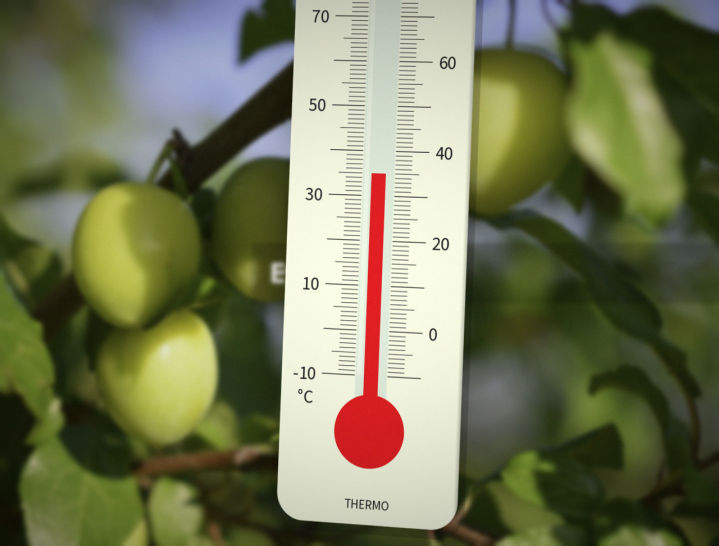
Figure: 35°C
